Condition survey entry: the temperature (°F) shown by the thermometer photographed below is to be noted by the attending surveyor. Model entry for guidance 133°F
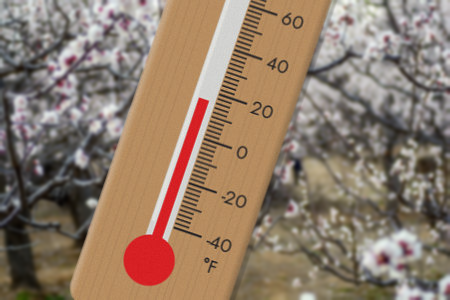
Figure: 16°F
